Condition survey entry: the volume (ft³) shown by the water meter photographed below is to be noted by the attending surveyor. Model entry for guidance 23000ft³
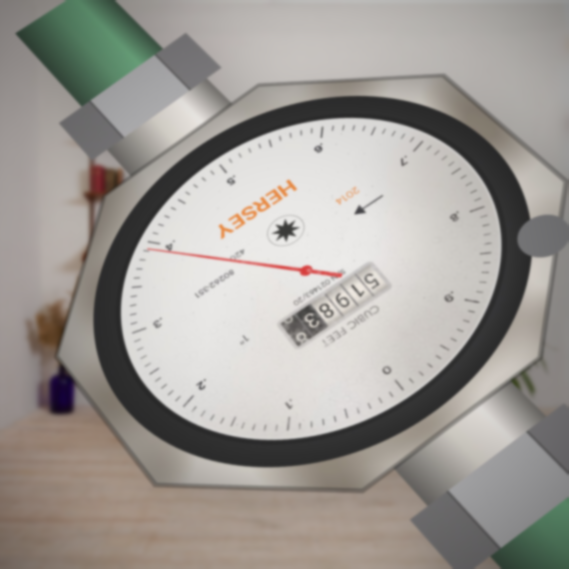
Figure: 519838.39ft³
